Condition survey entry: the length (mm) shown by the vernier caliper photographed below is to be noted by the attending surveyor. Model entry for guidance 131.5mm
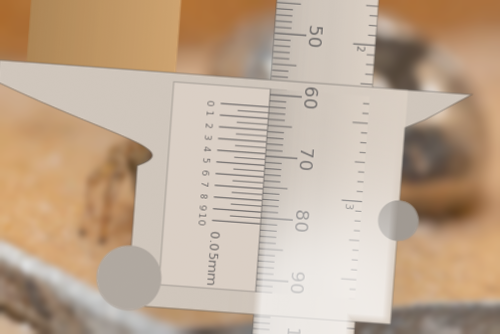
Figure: 62.0mm
